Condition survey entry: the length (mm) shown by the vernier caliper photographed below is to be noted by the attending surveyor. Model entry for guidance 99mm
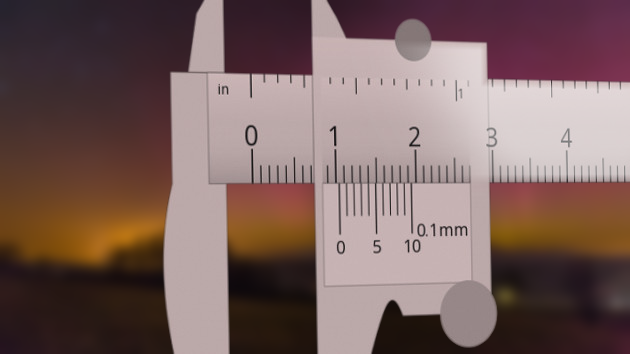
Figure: 10.4mm
